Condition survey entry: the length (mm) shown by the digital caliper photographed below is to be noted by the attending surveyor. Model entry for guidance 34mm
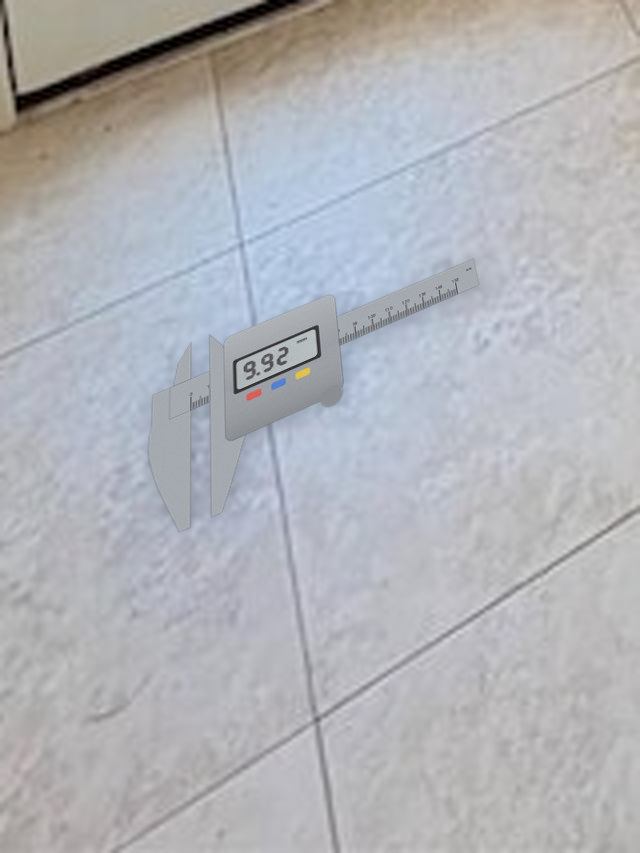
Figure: 9.92mm
